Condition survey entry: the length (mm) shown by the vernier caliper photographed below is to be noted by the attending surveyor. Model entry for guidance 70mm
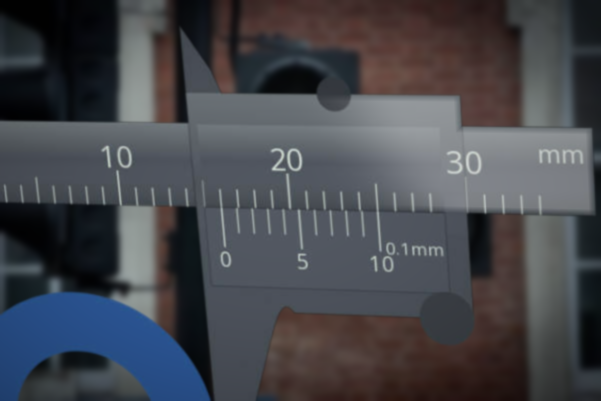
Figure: 16.0mm
